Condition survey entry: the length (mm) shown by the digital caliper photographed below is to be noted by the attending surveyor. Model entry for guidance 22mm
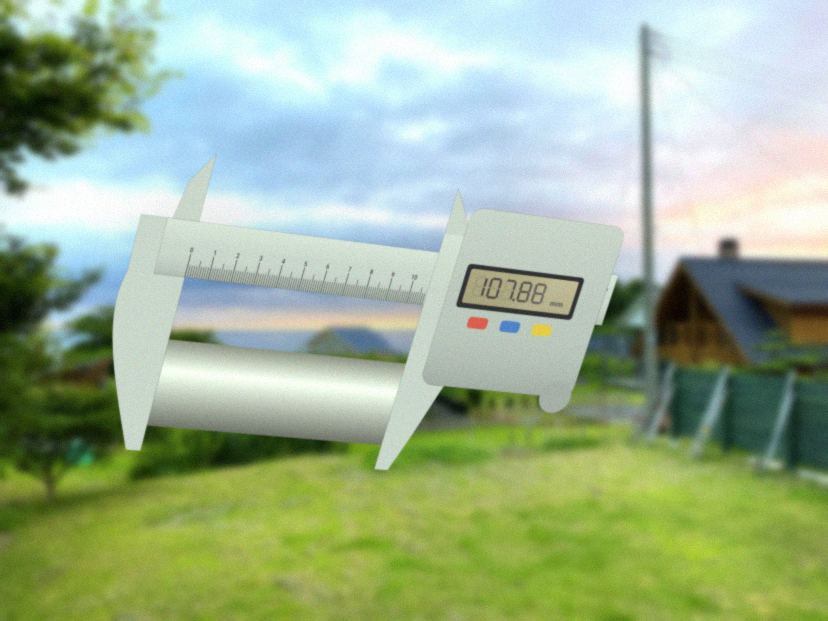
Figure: 107.88mm
